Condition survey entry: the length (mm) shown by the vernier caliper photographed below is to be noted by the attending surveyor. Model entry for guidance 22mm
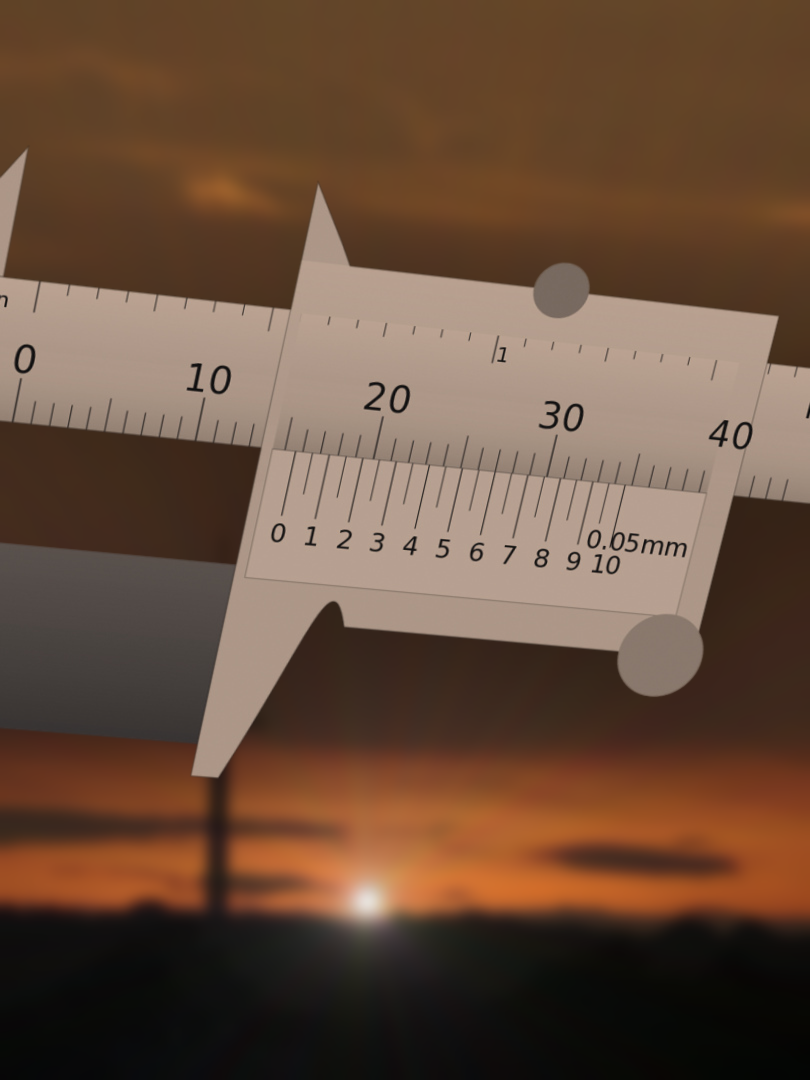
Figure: 15.6mm
